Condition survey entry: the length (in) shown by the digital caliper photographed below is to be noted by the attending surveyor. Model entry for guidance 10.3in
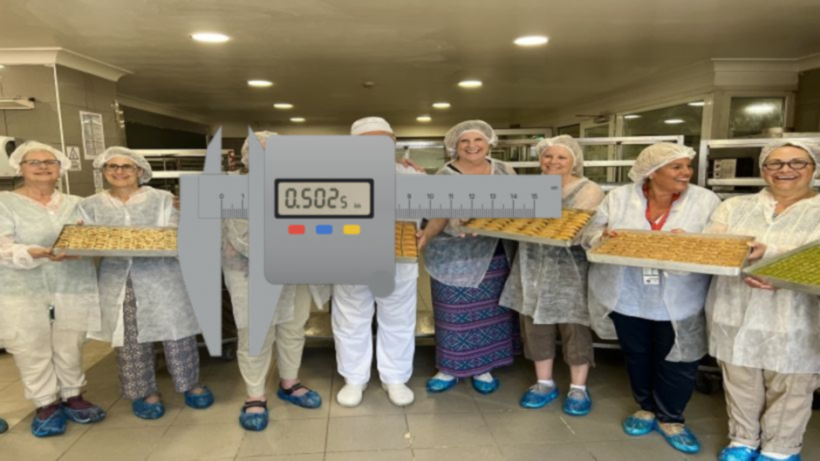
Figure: 0.5025in
